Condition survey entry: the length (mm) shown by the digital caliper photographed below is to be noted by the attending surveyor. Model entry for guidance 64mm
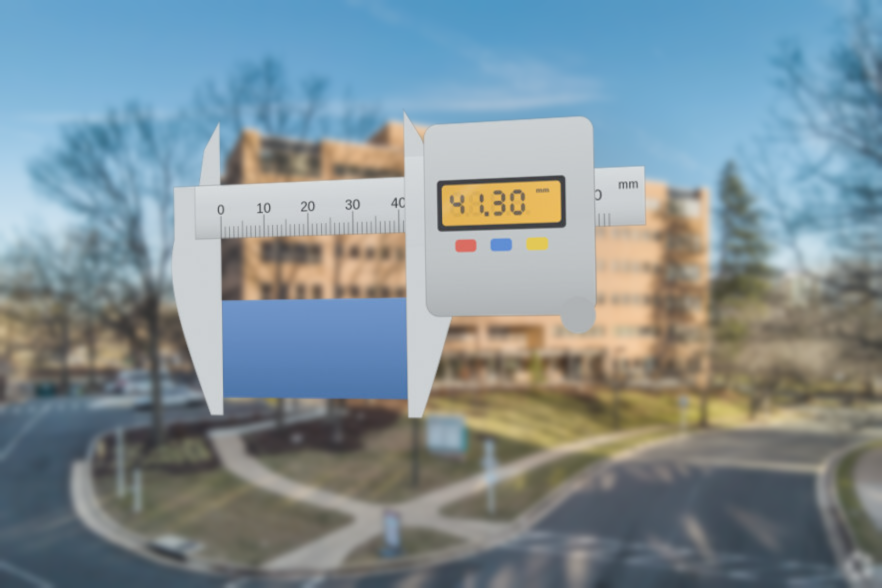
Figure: 41.30mm
